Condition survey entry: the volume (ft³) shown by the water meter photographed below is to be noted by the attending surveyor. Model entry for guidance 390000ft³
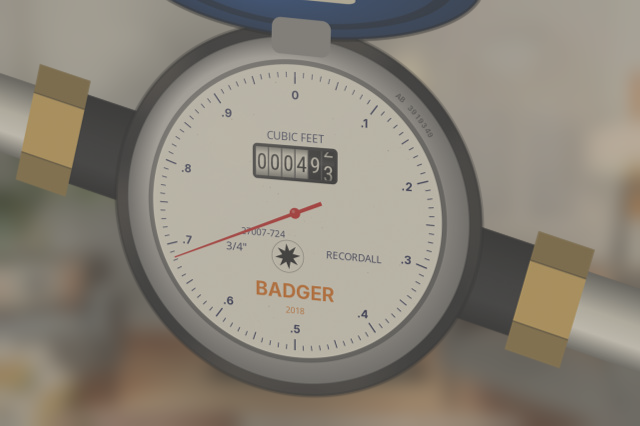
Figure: 492.68ft³
